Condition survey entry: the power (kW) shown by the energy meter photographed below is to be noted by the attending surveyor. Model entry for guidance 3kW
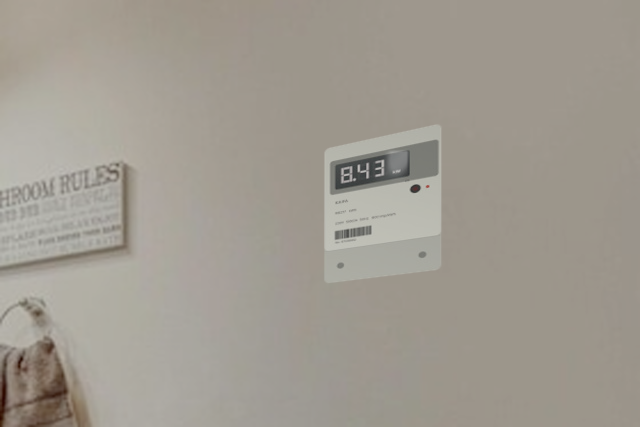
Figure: 8.43kW
